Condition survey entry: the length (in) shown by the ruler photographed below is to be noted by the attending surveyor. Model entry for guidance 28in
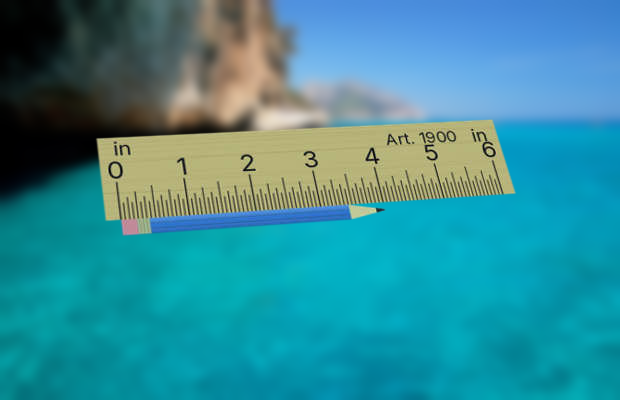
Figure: 4in
